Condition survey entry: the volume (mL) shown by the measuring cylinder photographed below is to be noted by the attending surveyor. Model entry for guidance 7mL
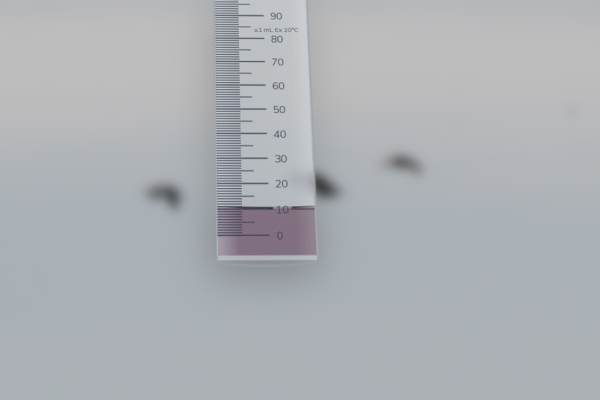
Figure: 10mL
